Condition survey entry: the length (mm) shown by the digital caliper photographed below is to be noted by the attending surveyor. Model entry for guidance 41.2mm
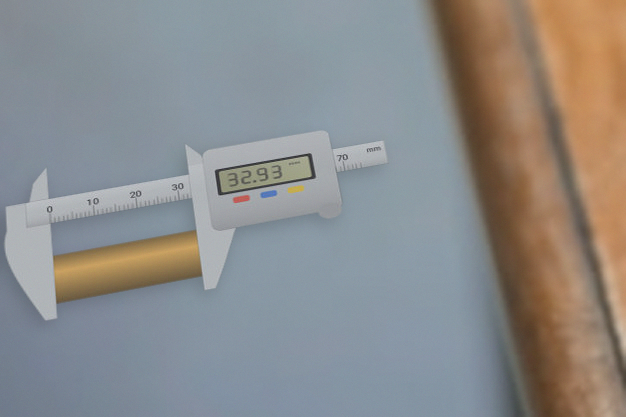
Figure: 32.93mm
